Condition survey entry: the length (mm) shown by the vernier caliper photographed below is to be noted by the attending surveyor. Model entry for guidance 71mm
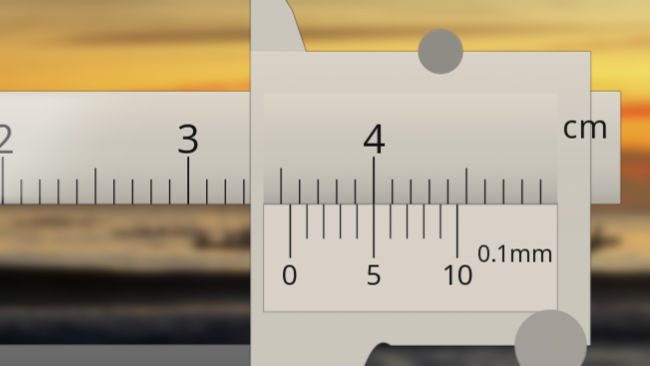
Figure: 35.5mm
